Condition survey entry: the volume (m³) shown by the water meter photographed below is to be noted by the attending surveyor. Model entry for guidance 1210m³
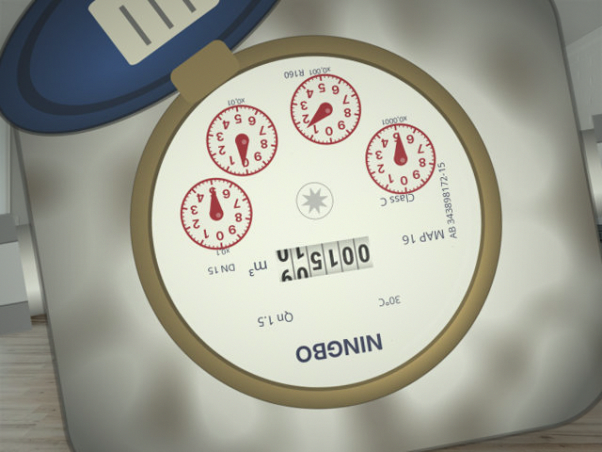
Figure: 1509.5015m³
